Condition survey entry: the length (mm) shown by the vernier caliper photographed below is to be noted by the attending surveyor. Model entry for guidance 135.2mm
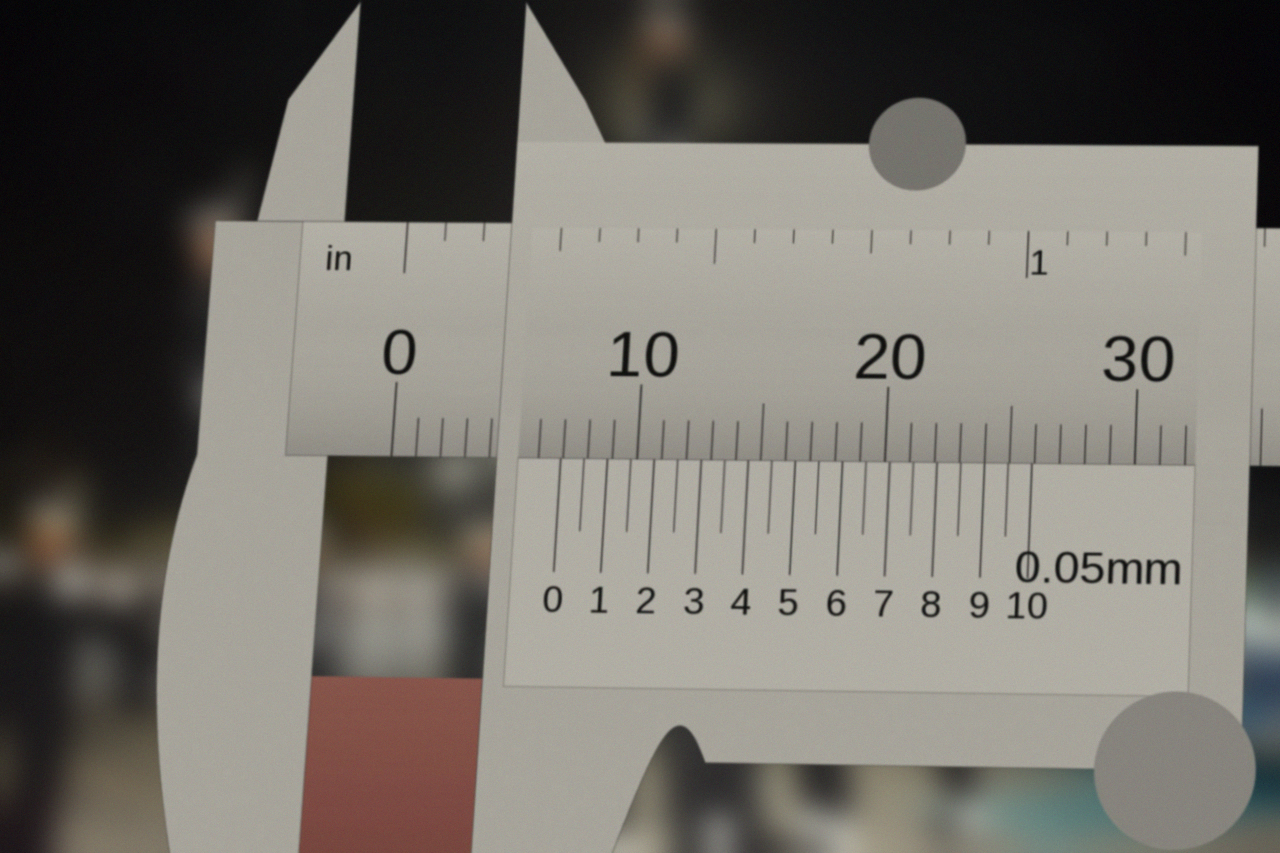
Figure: 6.9mm
